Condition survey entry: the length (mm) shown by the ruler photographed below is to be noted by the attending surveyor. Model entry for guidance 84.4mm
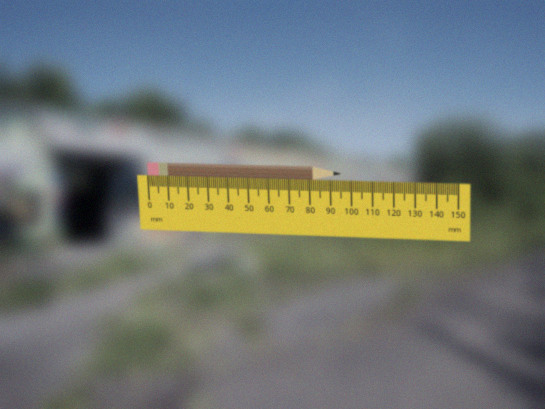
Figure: 95mm
